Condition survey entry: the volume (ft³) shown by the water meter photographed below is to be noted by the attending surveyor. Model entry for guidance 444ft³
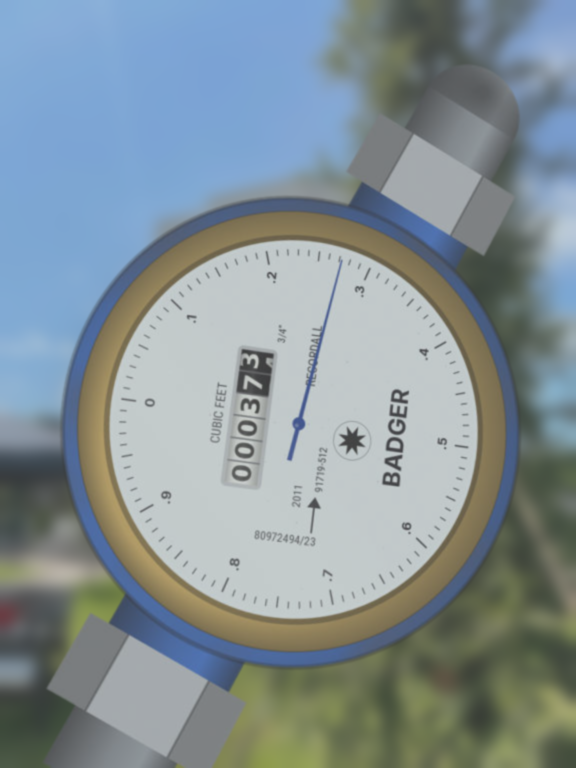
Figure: 373.27ft³
